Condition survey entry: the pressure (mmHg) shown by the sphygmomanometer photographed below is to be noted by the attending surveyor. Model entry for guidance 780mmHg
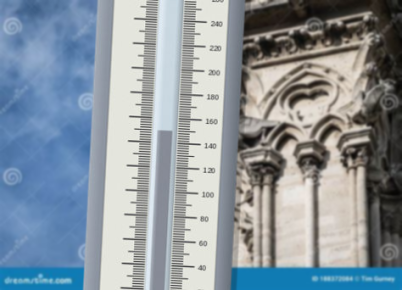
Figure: 150mmHg
